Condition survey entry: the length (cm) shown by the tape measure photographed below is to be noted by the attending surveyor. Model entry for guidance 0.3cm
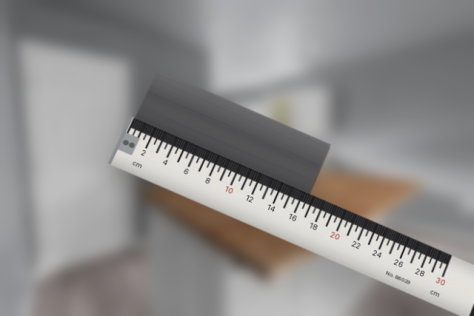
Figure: 16.5cm
